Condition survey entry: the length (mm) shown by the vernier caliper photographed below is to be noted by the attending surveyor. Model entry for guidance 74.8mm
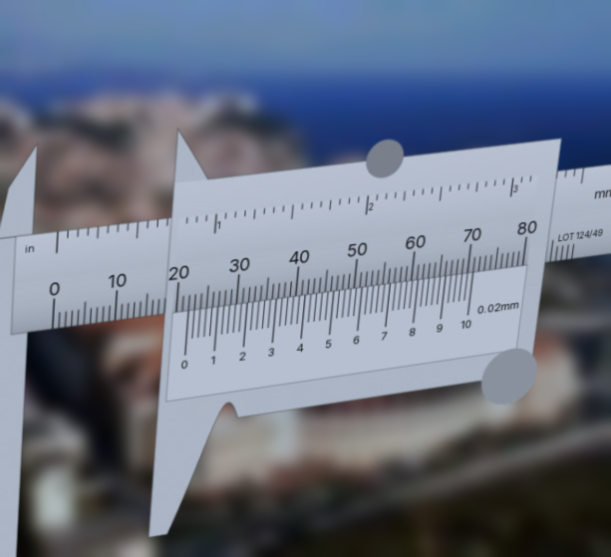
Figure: 22.0mm
